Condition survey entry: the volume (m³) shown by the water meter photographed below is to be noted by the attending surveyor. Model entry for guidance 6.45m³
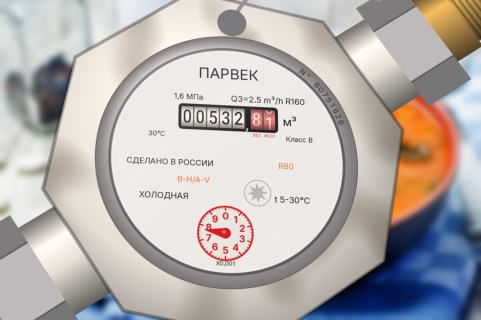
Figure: 532.807m³
